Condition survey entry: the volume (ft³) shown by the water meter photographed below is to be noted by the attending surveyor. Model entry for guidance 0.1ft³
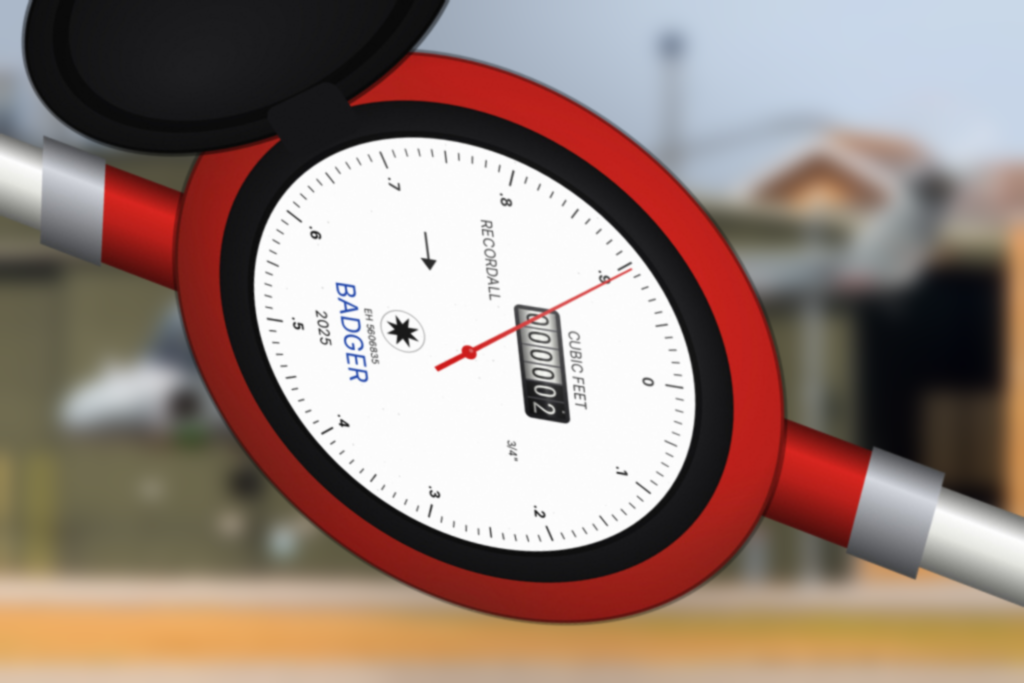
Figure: 1.90ft³
